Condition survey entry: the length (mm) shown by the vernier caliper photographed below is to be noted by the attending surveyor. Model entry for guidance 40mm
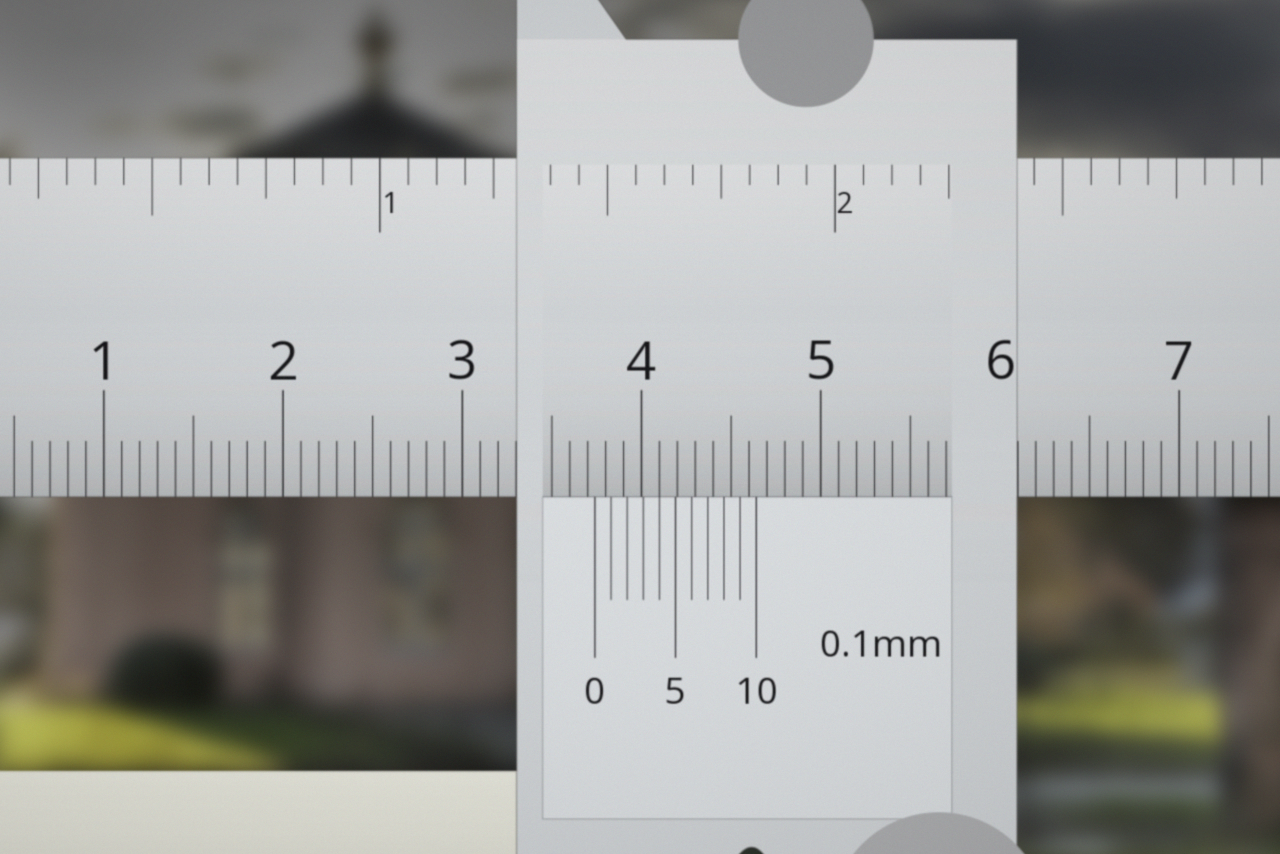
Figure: 37.4mm
